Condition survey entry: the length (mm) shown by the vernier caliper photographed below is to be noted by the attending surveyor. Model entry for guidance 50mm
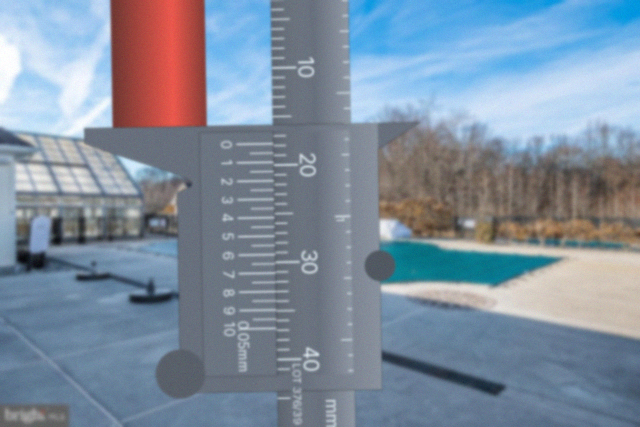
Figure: 17.8mm
